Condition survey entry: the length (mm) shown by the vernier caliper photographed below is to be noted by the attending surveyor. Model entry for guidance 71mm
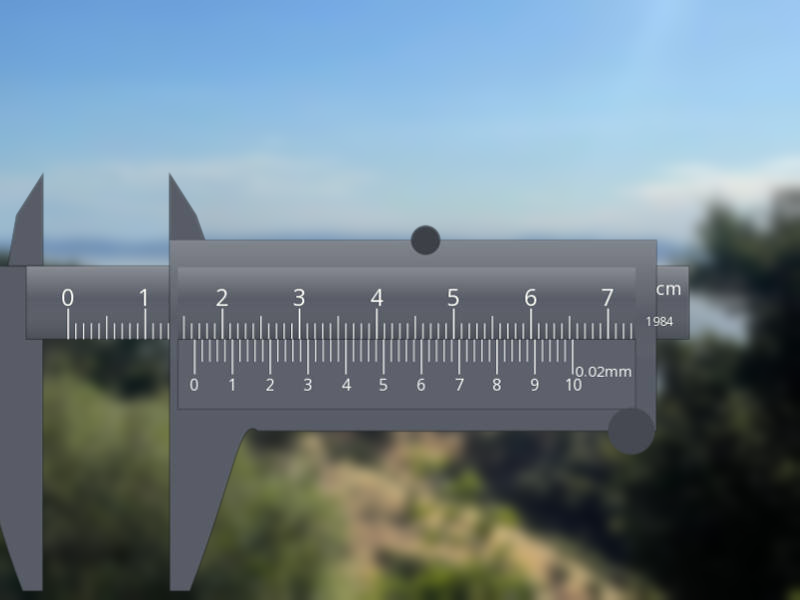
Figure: 16.4mm
